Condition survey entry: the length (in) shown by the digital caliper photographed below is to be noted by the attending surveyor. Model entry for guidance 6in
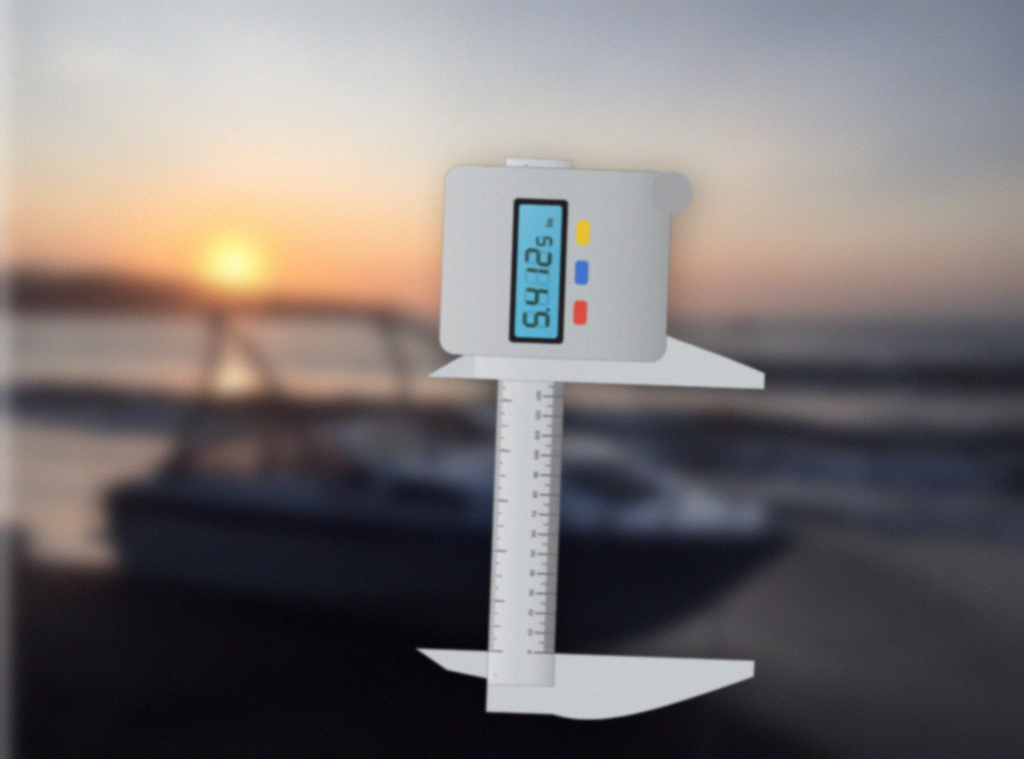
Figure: 5.4125in
